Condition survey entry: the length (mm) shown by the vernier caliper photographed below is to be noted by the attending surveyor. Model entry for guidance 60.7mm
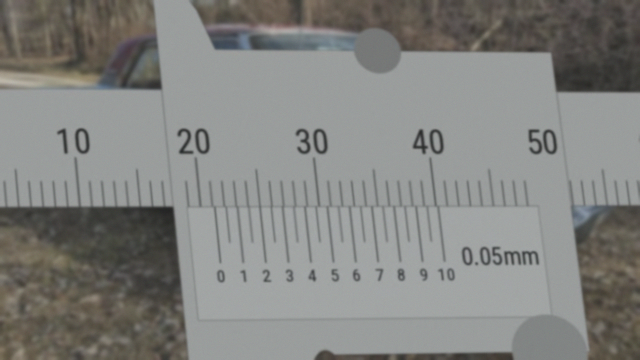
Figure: 21.2mm
